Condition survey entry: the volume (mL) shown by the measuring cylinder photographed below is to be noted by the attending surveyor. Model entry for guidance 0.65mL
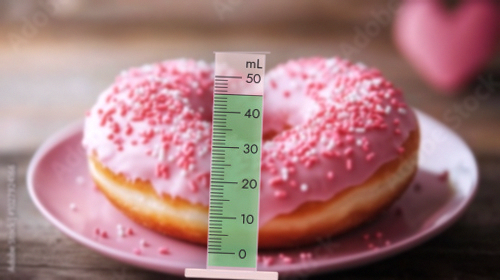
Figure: 45mL
